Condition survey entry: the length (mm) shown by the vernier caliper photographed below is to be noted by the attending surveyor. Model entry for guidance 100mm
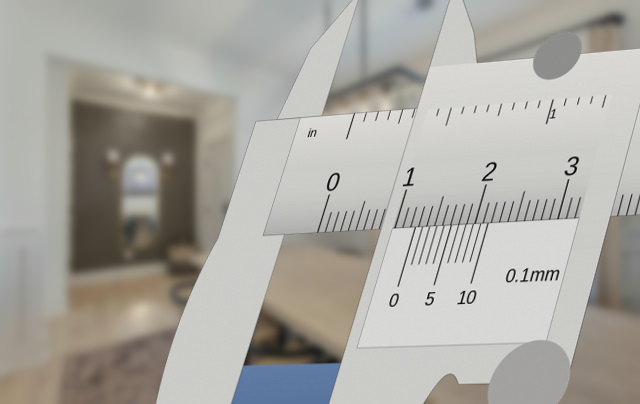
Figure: 12.6mm
